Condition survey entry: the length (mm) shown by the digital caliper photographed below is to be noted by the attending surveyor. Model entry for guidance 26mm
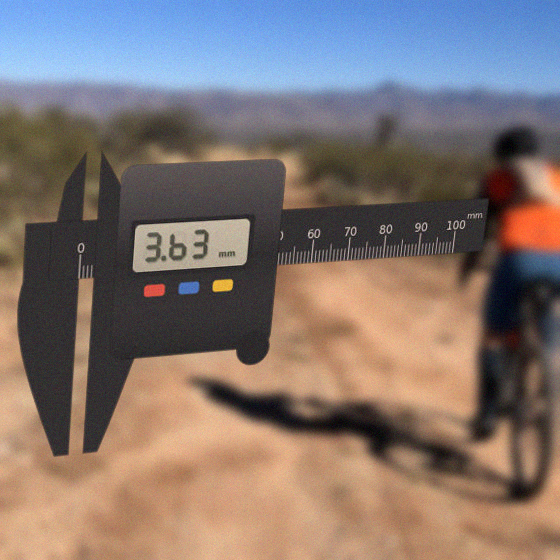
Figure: 3.63mm
